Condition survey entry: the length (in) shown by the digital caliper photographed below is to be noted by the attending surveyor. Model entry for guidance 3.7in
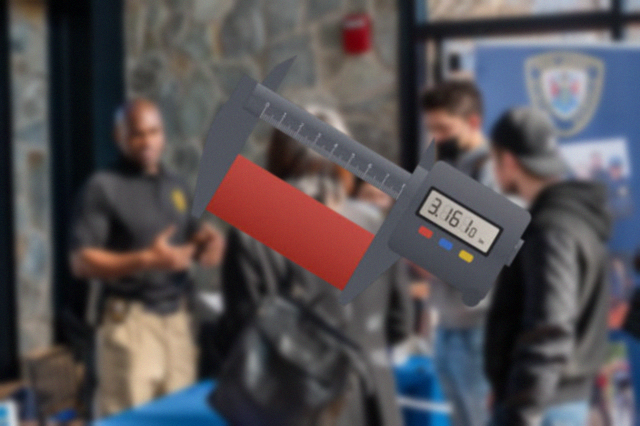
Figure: 3.1610in
